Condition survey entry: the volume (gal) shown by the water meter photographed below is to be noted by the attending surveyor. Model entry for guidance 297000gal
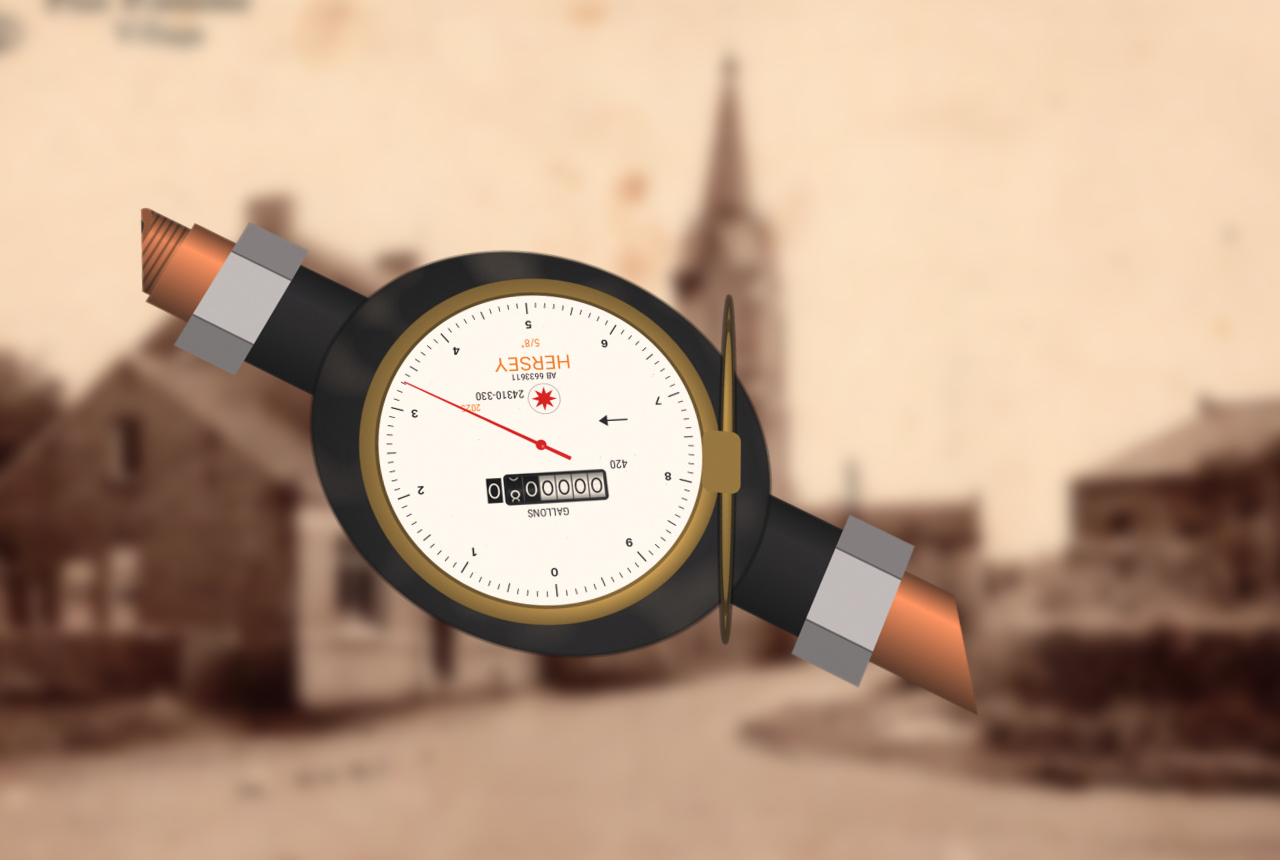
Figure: 83.3gal
